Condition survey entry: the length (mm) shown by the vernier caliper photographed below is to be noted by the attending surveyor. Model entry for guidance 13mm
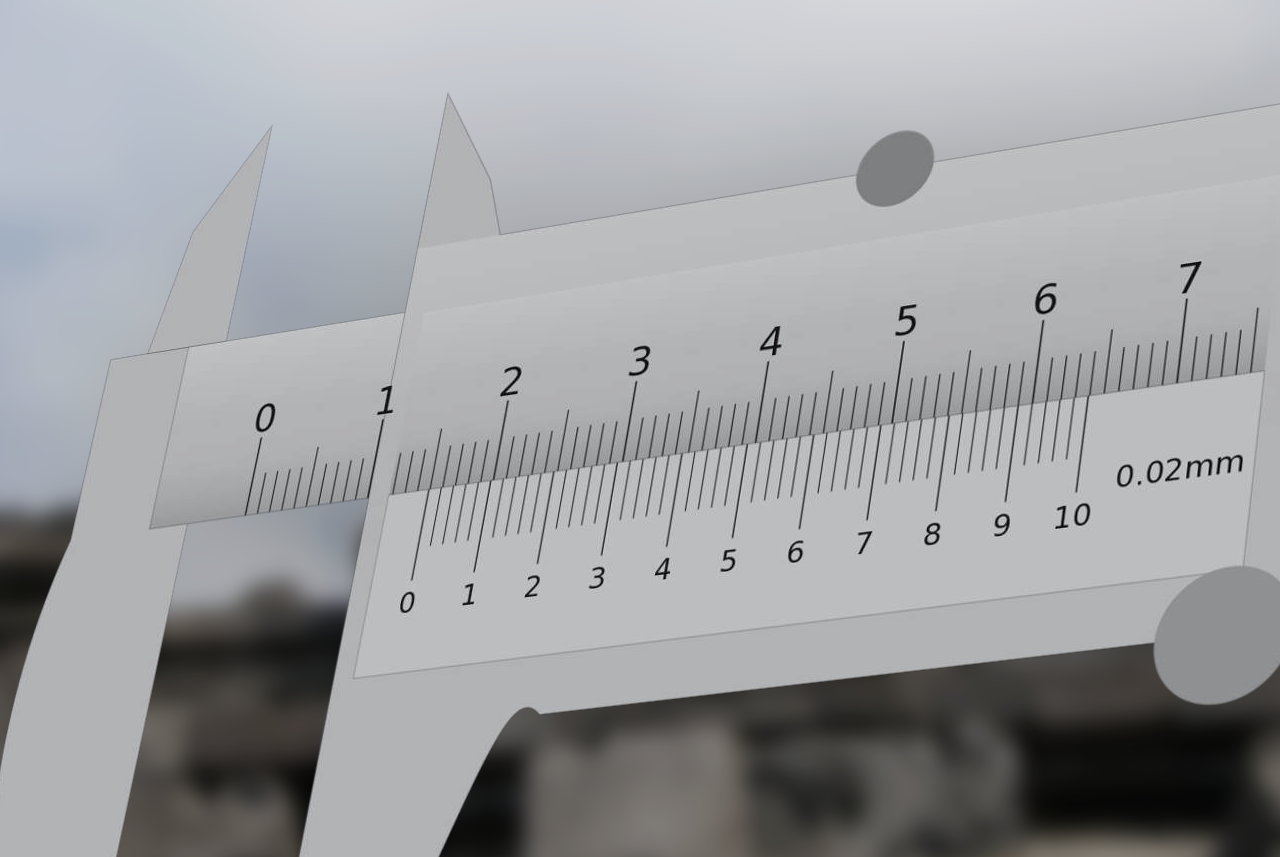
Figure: 14.9mm
